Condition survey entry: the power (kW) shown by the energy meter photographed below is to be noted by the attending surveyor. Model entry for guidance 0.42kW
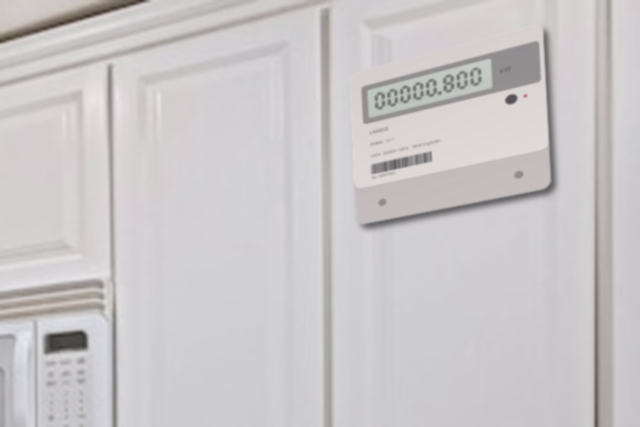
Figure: 0.800kW
